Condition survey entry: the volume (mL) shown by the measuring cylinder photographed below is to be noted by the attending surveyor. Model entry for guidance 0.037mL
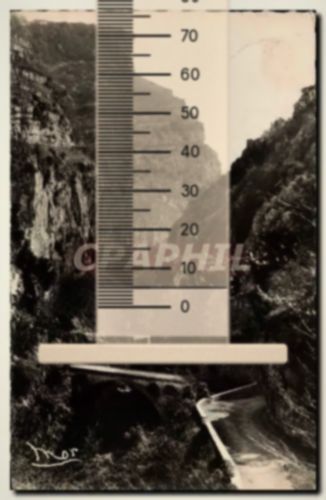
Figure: 5mL
